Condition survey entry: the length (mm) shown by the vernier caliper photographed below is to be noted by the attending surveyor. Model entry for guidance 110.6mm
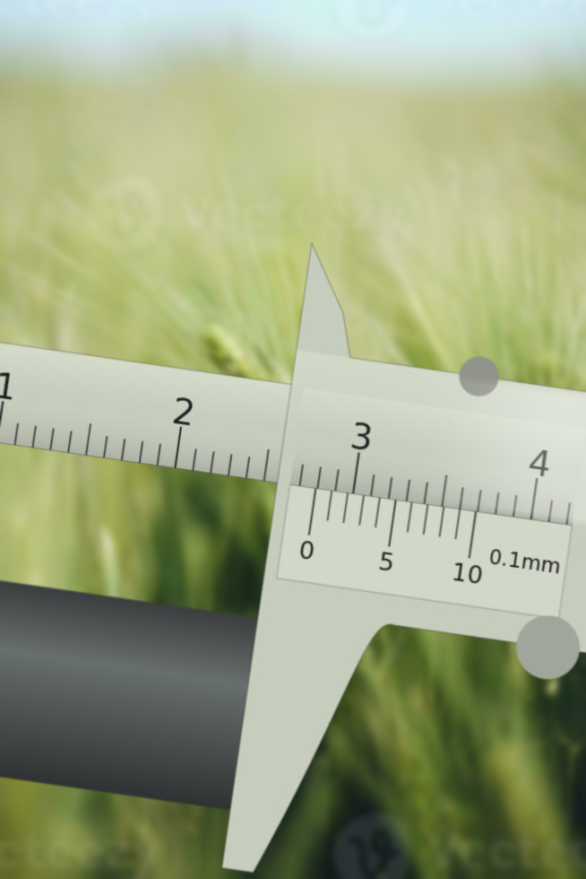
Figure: 27.9mm
